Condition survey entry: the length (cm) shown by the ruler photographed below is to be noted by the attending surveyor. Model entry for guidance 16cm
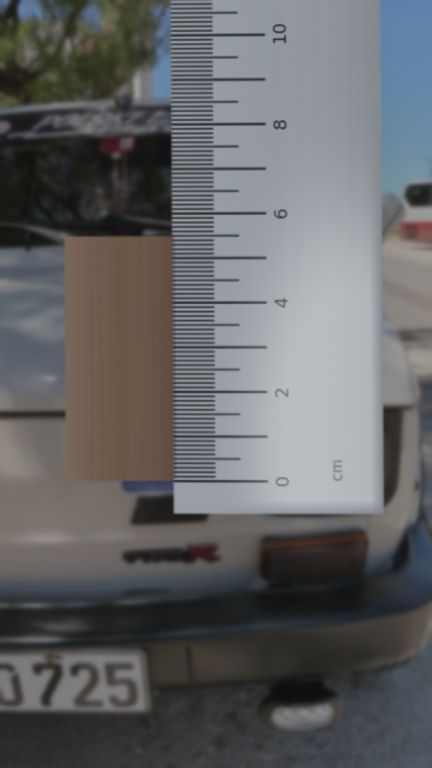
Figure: 5.5cm
